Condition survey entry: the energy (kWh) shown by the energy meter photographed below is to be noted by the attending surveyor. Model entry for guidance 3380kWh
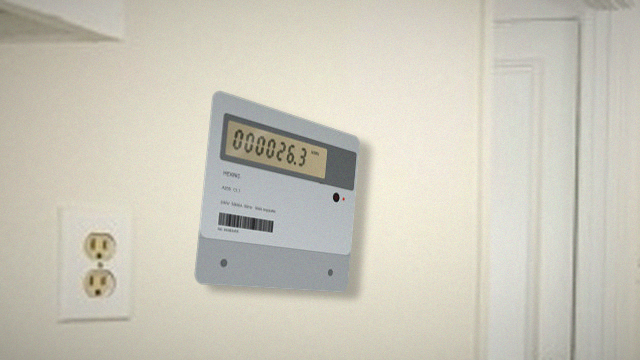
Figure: 26.3kWh
